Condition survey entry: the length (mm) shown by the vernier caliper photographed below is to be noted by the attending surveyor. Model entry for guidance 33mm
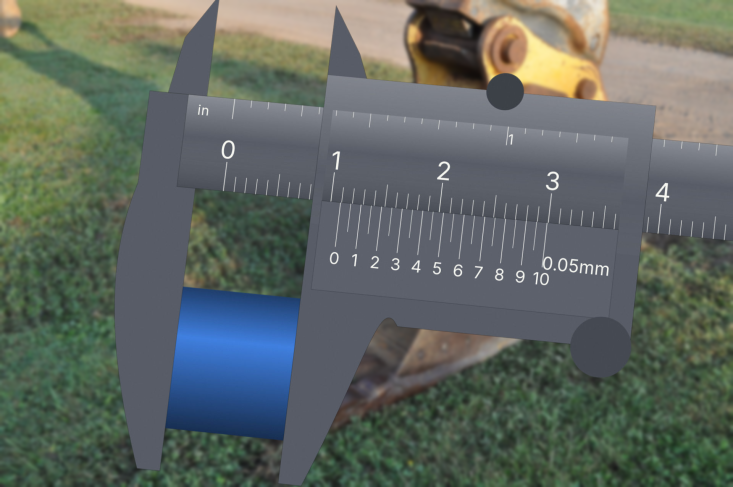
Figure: 10.9mm
